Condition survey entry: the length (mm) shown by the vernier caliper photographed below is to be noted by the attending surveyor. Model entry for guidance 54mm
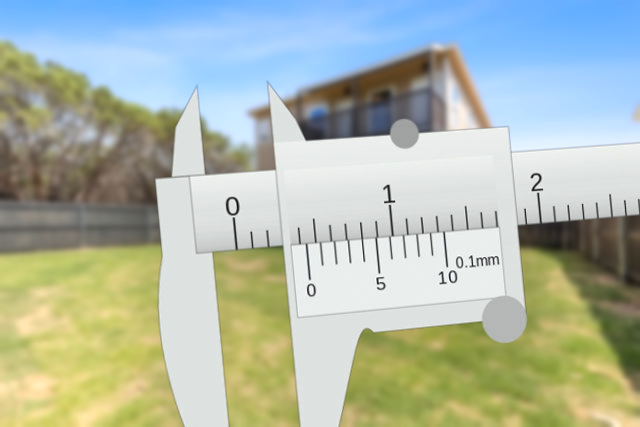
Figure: 4.4mm
